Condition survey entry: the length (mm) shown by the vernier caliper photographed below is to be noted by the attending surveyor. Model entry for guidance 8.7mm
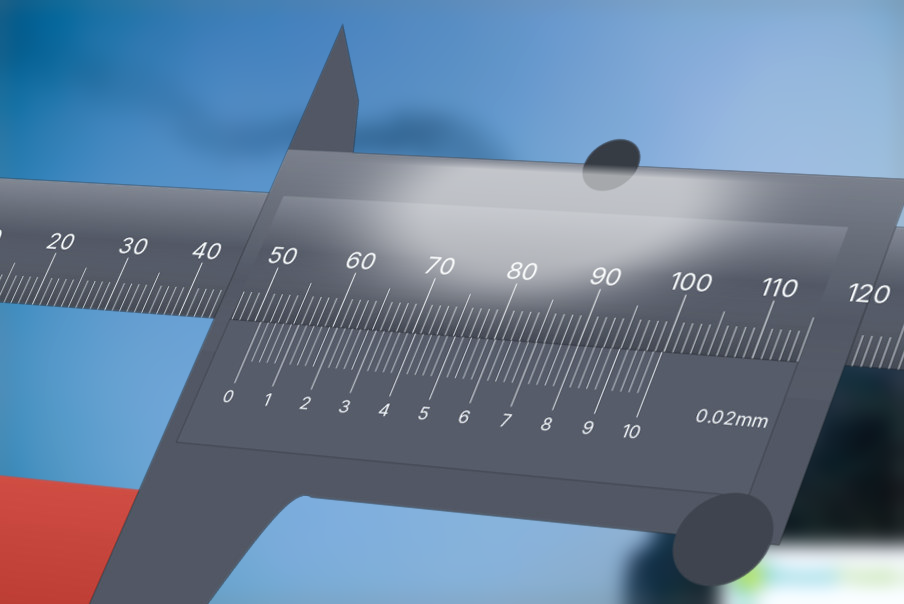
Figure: 50.8mm
